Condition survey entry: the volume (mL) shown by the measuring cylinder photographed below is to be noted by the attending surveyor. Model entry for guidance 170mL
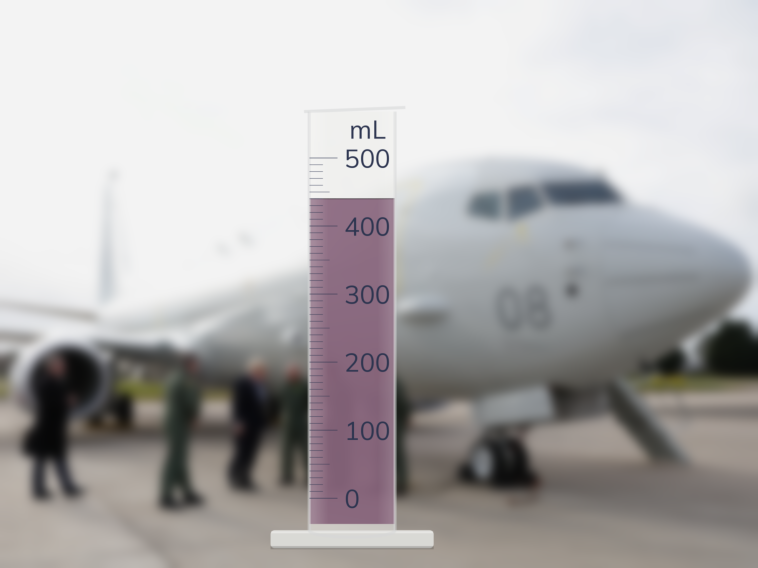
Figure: 440mL
